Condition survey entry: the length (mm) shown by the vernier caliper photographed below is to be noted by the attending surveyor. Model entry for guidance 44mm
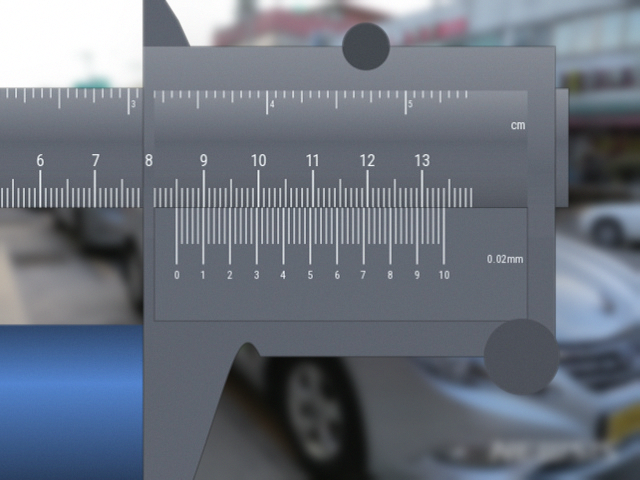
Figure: 85.0mm
